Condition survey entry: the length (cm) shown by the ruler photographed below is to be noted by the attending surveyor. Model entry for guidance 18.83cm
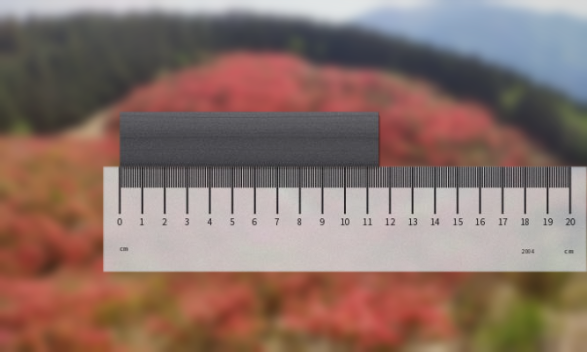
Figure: 11.5cm
